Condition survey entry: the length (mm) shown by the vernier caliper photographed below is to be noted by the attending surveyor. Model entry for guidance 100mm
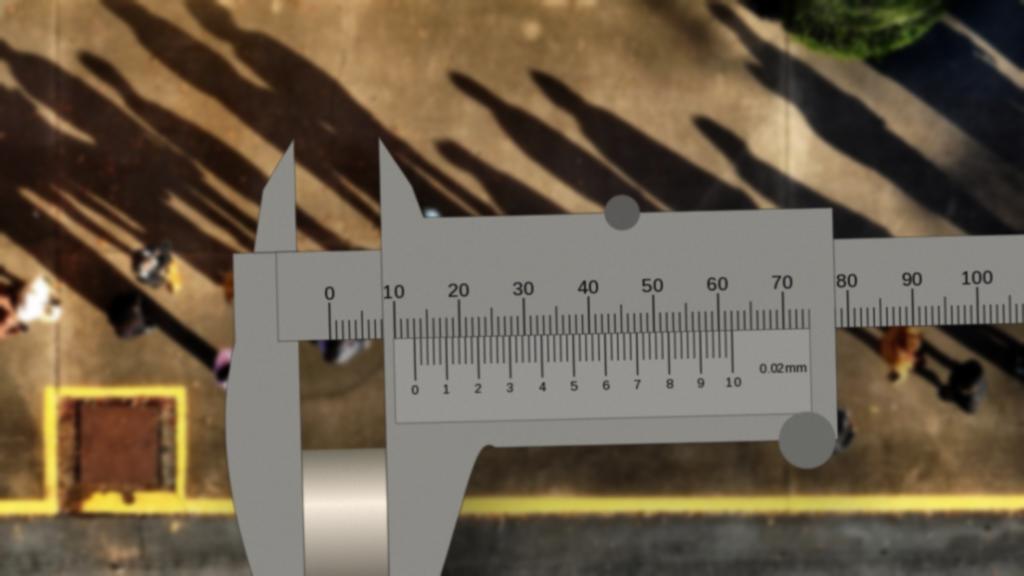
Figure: 13.0mm
